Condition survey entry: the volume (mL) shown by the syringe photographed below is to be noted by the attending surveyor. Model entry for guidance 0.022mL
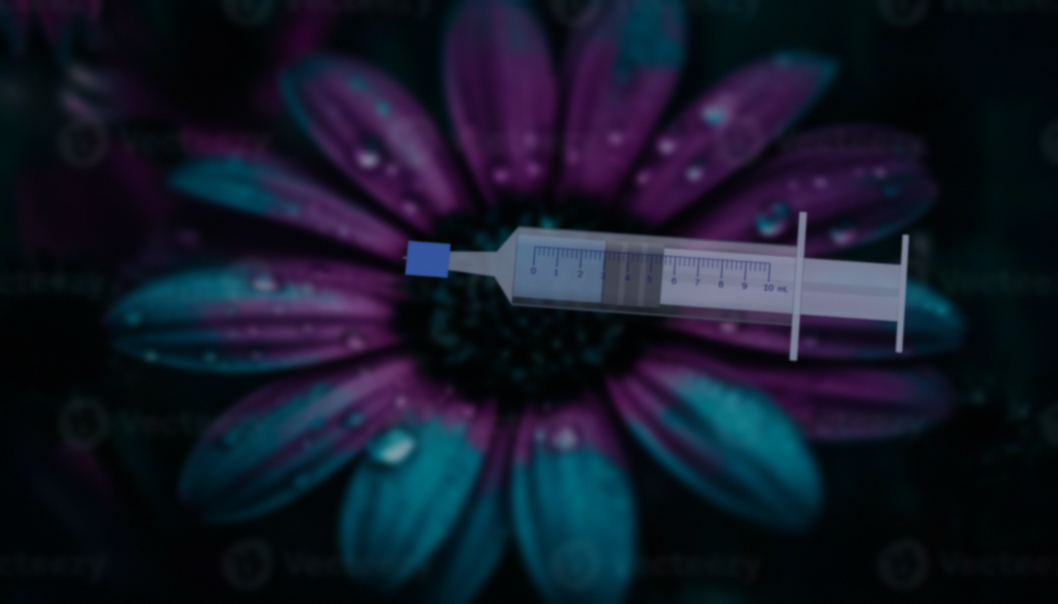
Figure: 3mL
